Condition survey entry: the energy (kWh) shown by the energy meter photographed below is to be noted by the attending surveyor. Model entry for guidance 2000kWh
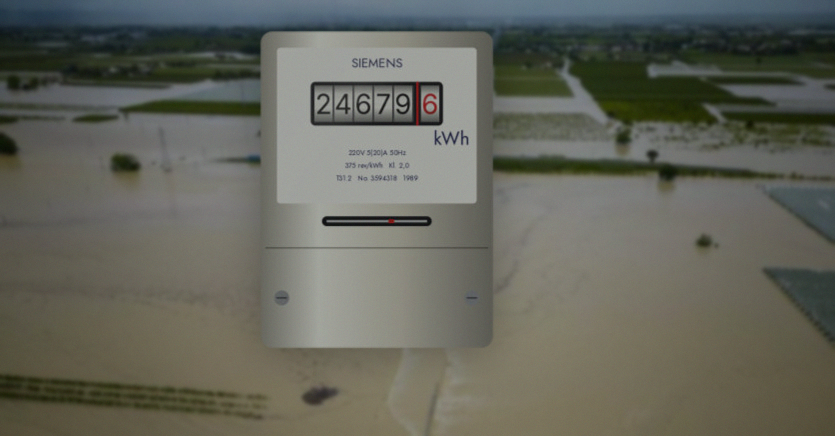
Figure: 24679.6kWh
